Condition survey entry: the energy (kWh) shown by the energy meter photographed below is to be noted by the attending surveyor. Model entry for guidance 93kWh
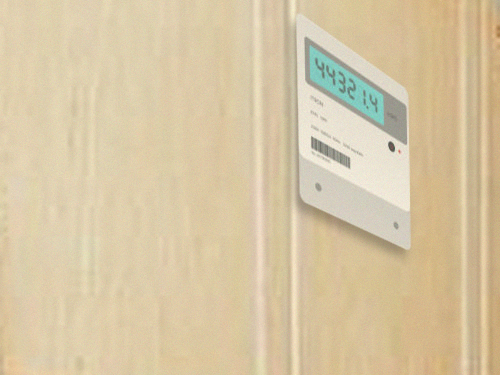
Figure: 44321.4kWh
